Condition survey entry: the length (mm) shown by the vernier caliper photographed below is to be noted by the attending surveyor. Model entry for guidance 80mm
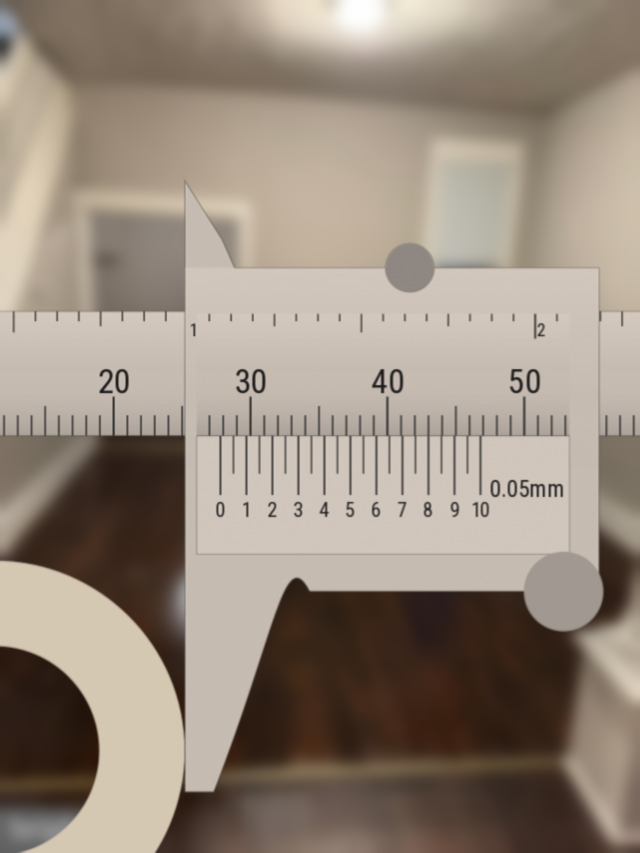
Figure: 27.8mm
